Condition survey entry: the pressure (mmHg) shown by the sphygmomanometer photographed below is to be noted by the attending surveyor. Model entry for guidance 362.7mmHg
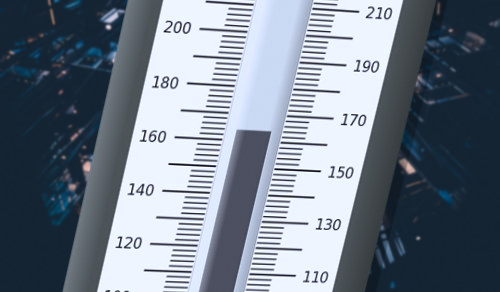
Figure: 164mmHg
